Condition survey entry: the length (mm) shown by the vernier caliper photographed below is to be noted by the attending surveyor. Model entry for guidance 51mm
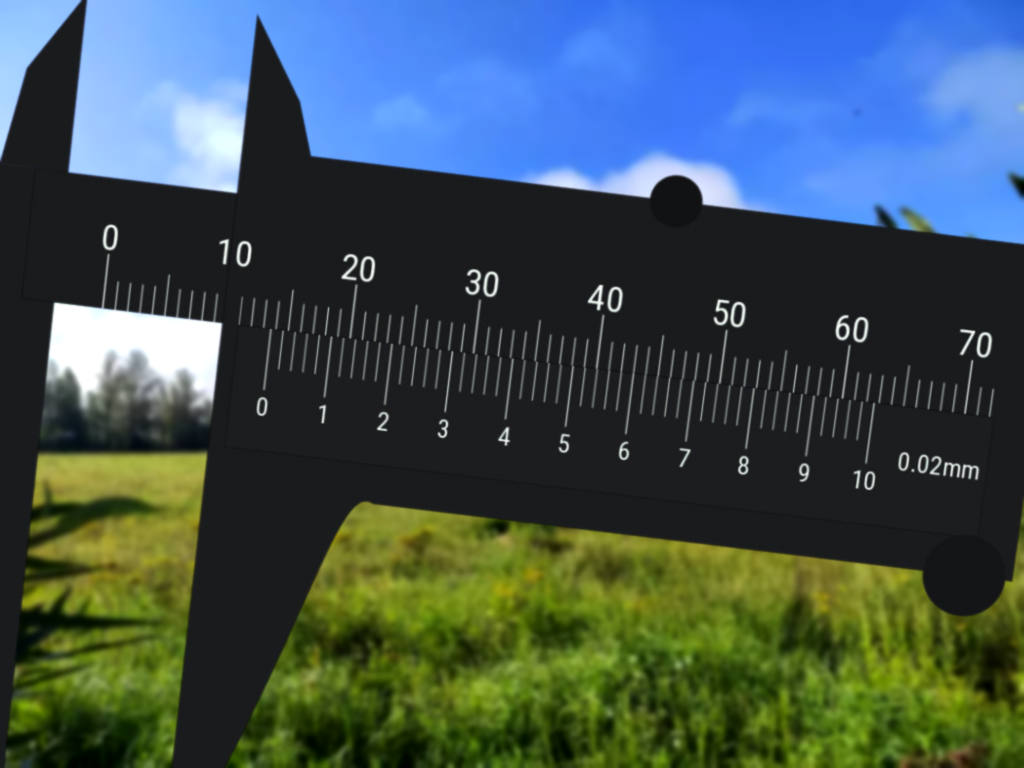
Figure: 13.6mm
